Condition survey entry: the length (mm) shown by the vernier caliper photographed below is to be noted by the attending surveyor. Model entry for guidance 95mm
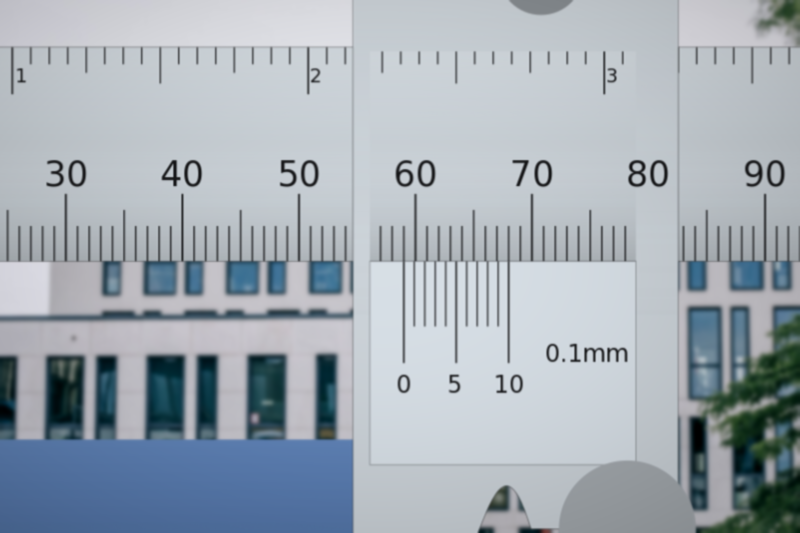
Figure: 59.0mm
